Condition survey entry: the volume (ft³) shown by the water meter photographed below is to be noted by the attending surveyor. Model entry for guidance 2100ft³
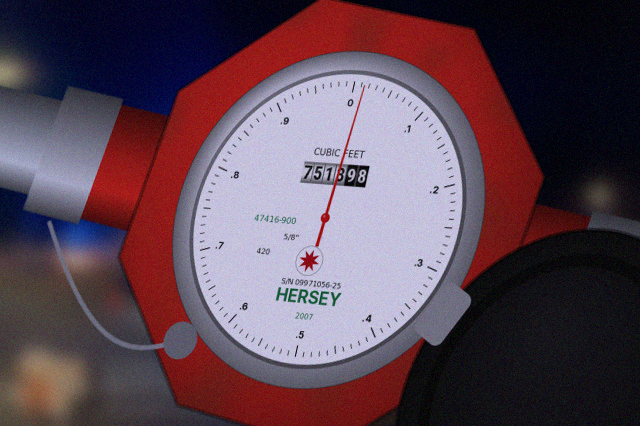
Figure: 751398.01ft³
